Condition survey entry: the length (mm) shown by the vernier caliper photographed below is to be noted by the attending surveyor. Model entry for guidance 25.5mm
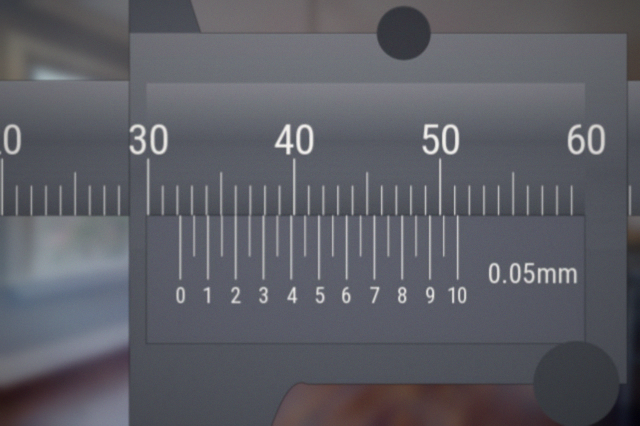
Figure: 32.2mm
